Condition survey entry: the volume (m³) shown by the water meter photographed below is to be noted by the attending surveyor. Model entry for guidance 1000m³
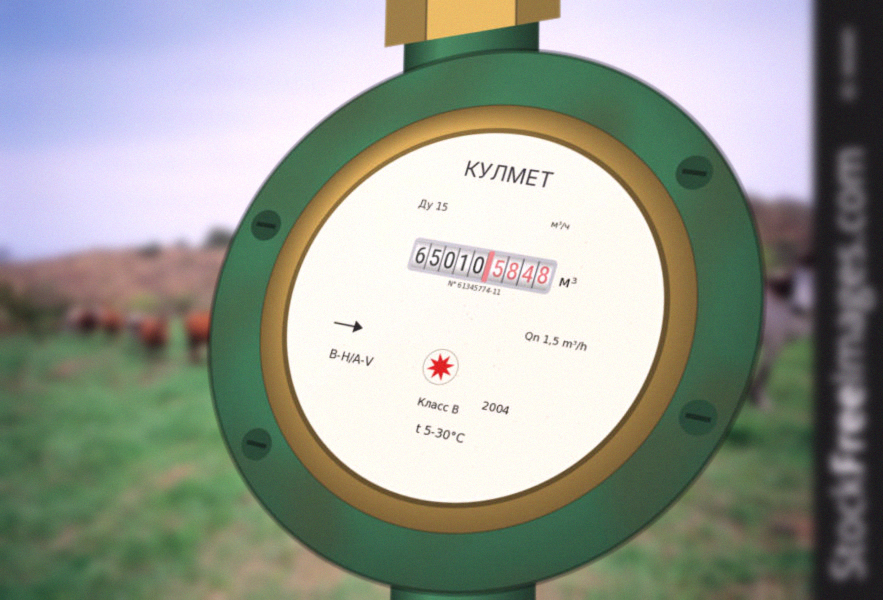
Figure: 65010.5848m³
